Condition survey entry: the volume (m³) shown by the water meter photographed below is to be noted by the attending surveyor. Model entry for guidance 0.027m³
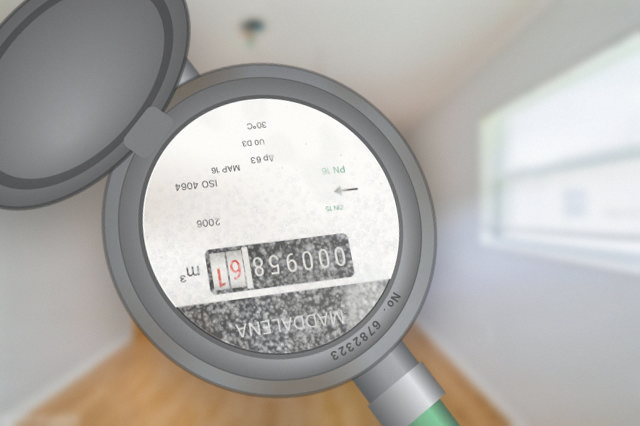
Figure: 958.61m³
